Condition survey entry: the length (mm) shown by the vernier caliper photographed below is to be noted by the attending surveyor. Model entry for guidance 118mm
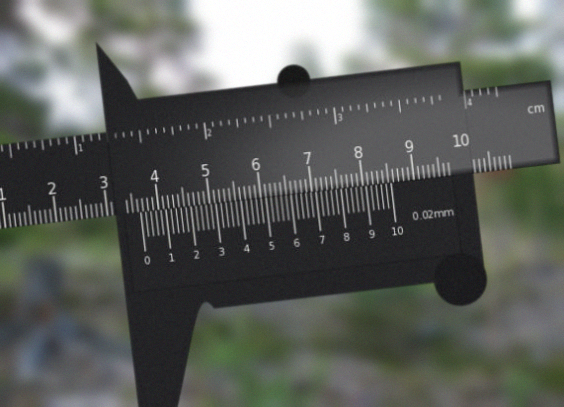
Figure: 36.5mm
